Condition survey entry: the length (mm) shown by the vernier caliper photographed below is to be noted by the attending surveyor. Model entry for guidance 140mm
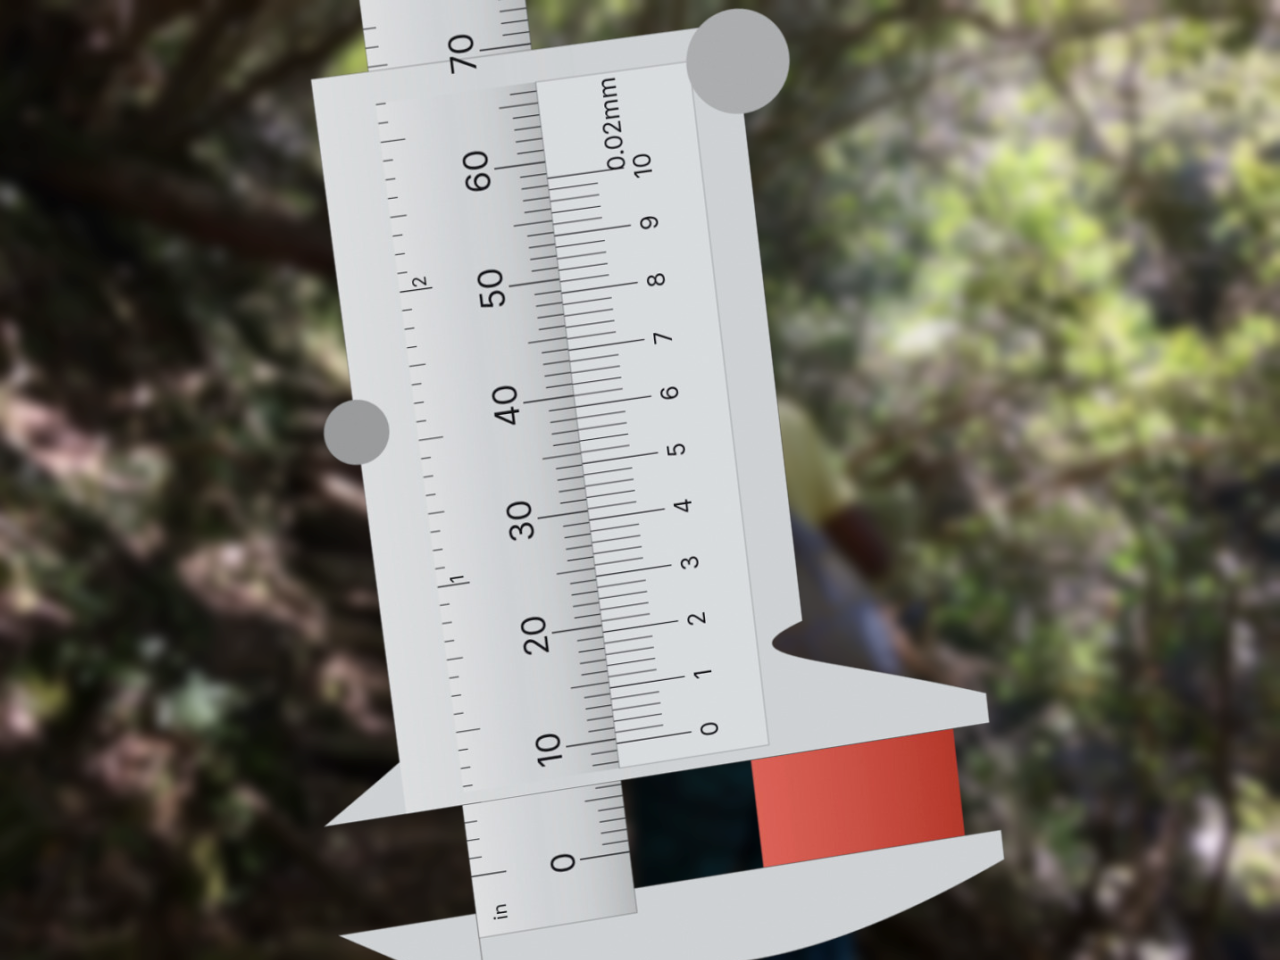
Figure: 9.6mm
